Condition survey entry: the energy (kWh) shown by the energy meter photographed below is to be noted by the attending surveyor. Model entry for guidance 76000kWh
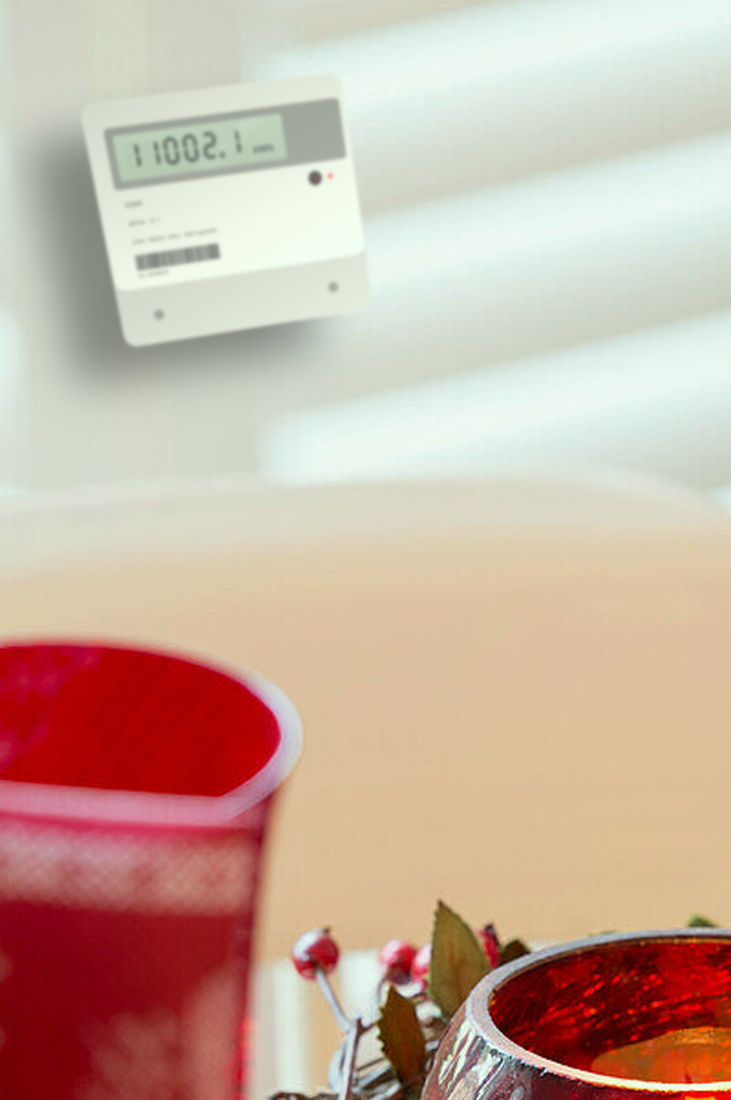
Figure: 11002.1kWh
